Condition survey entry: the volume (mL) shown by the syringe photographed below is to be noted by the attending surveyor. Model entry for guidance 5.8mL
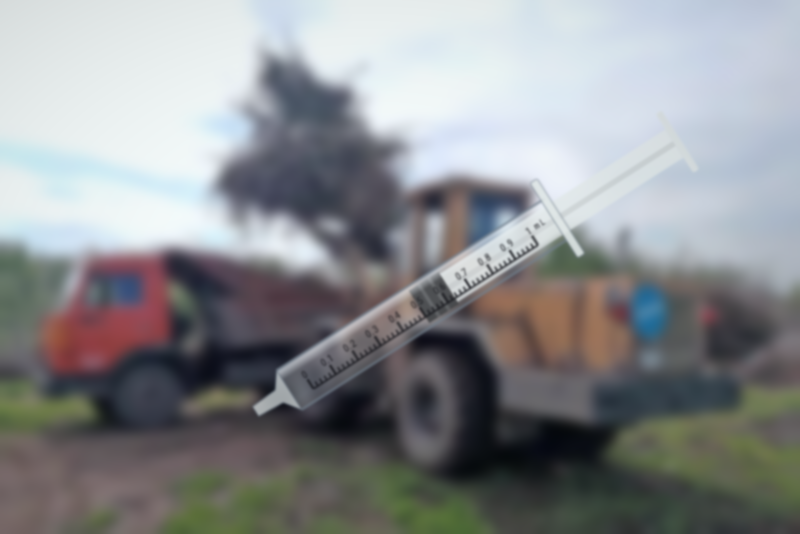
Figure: 0.5mL
